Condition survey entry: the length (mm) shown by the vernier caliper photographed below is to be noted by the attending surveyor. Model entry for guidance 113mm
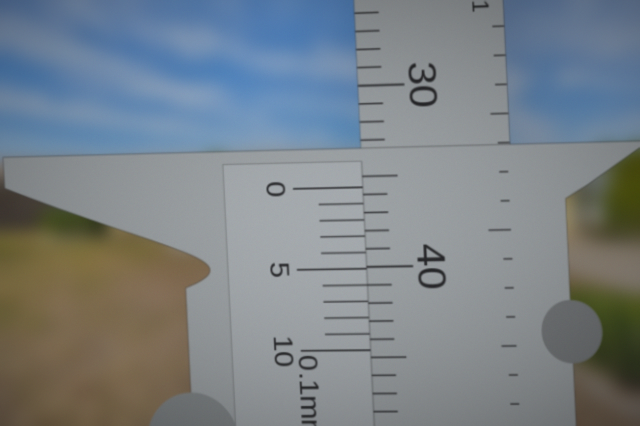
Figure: 35.6mm
